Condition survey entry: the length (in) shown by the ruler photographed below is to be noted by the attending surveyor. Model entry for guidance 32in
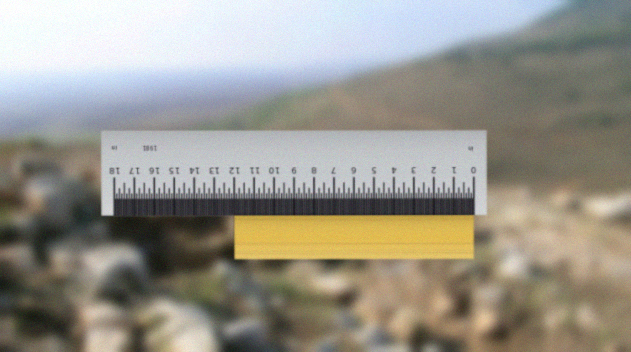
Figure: 12in
